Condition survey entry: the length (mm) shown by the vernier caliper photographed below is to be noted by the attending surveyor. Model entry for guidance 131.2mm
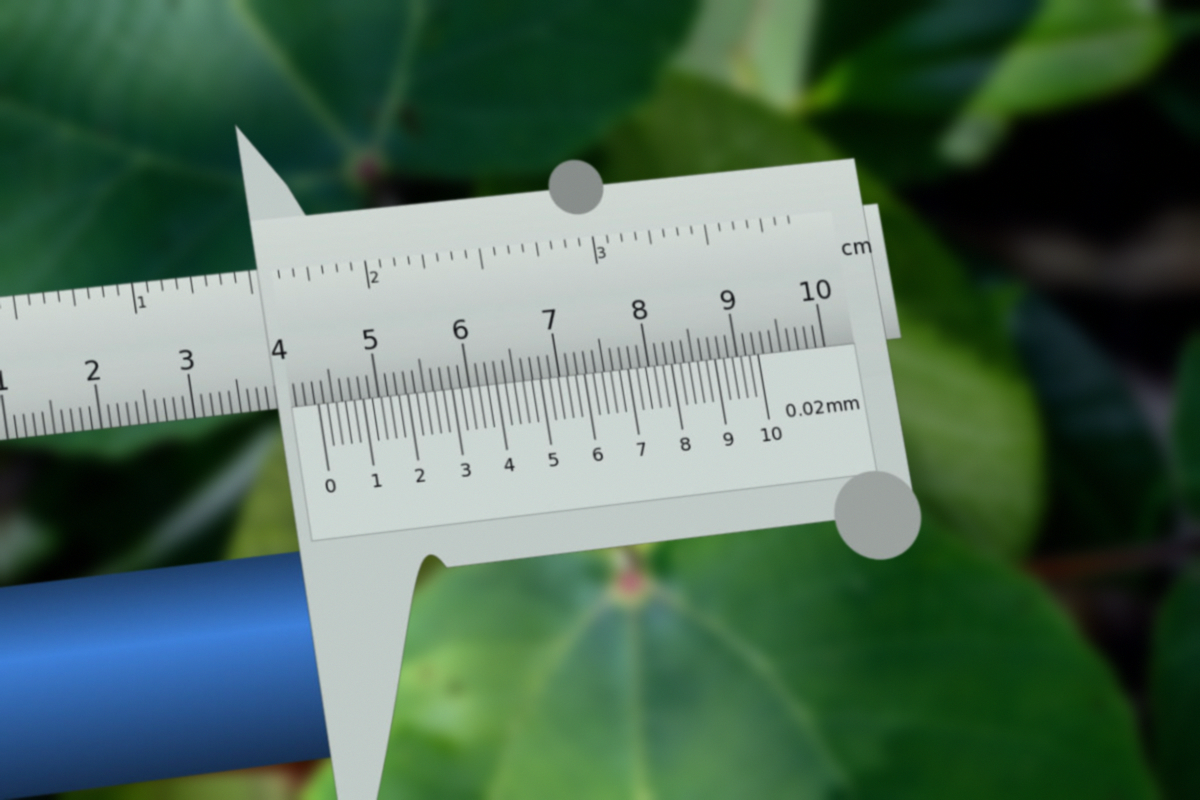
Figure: 43.4mm
